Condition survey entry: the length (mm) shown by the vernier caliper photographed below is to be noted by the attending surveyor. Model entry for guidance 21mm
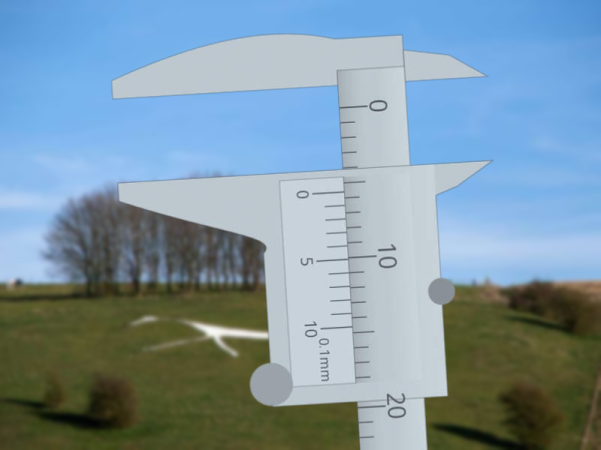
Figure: 5.6mm
